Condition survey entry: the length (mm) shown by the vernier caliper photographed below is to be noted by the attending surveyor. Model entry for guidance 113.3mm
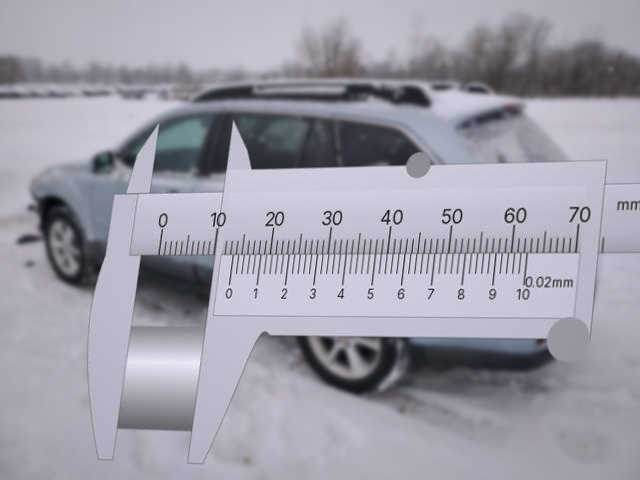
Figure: 13.5mm
